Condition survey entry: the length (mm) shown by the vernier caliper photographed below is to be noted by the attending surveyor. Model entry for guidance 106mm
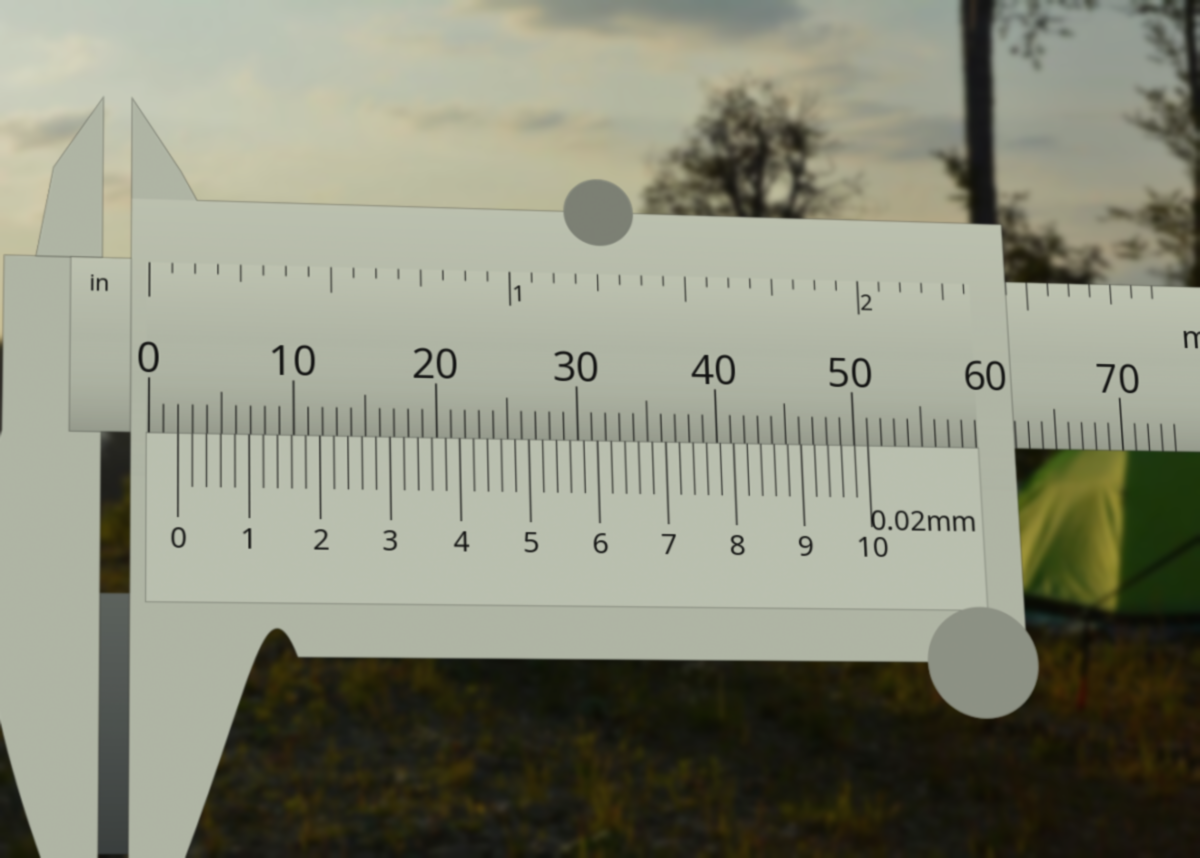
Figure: 2.0mm
